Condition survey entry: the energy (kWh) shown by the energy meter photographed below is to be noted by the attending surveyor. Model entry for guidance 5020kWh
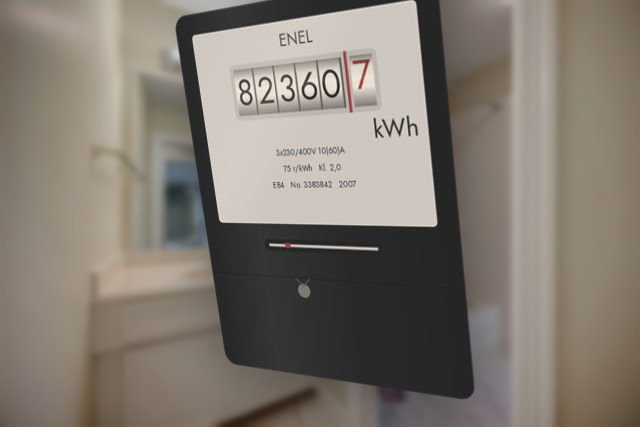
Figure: 82360.7kWh
